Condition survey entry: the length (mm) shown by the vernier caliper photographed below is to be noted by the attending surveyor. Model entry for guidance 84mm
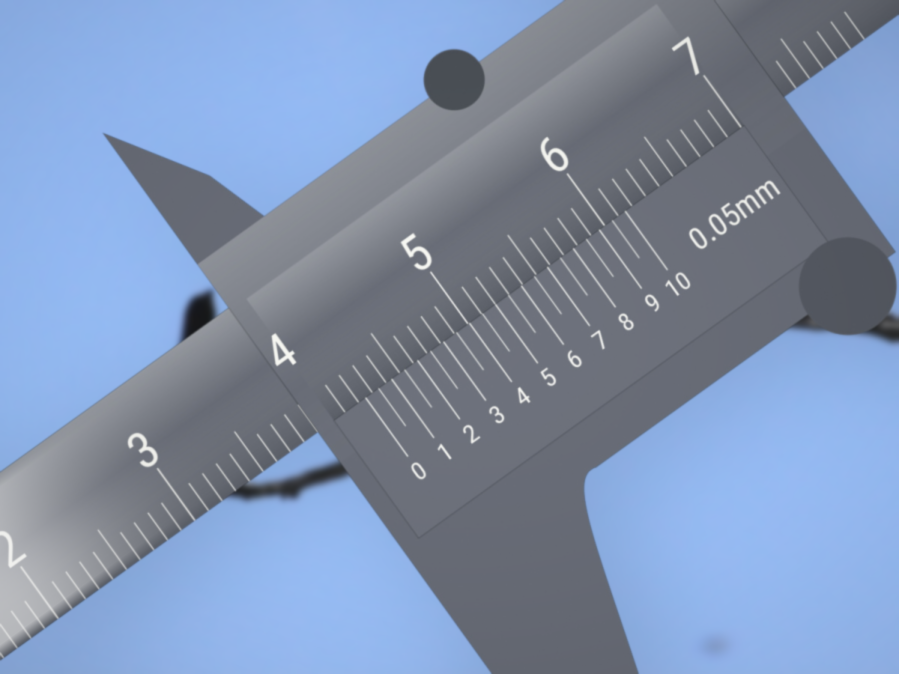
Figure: 42.5mm
